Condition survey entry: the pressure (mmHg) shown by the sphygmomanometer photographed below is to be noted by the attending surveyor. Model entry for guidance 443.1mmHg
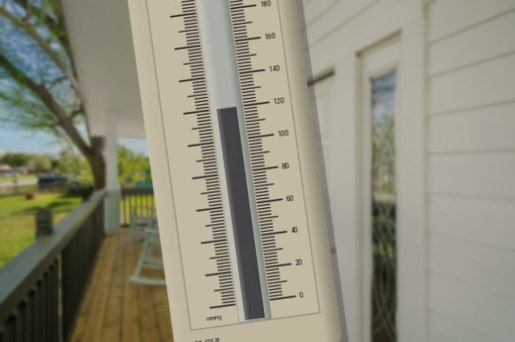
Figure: 120mmHg
